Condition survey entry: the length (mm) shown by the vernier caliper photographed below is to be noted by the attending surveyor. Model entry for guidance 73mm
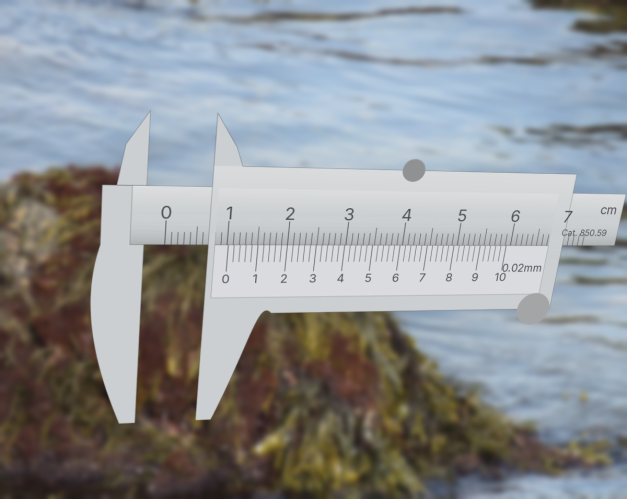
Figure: 10.2mm
